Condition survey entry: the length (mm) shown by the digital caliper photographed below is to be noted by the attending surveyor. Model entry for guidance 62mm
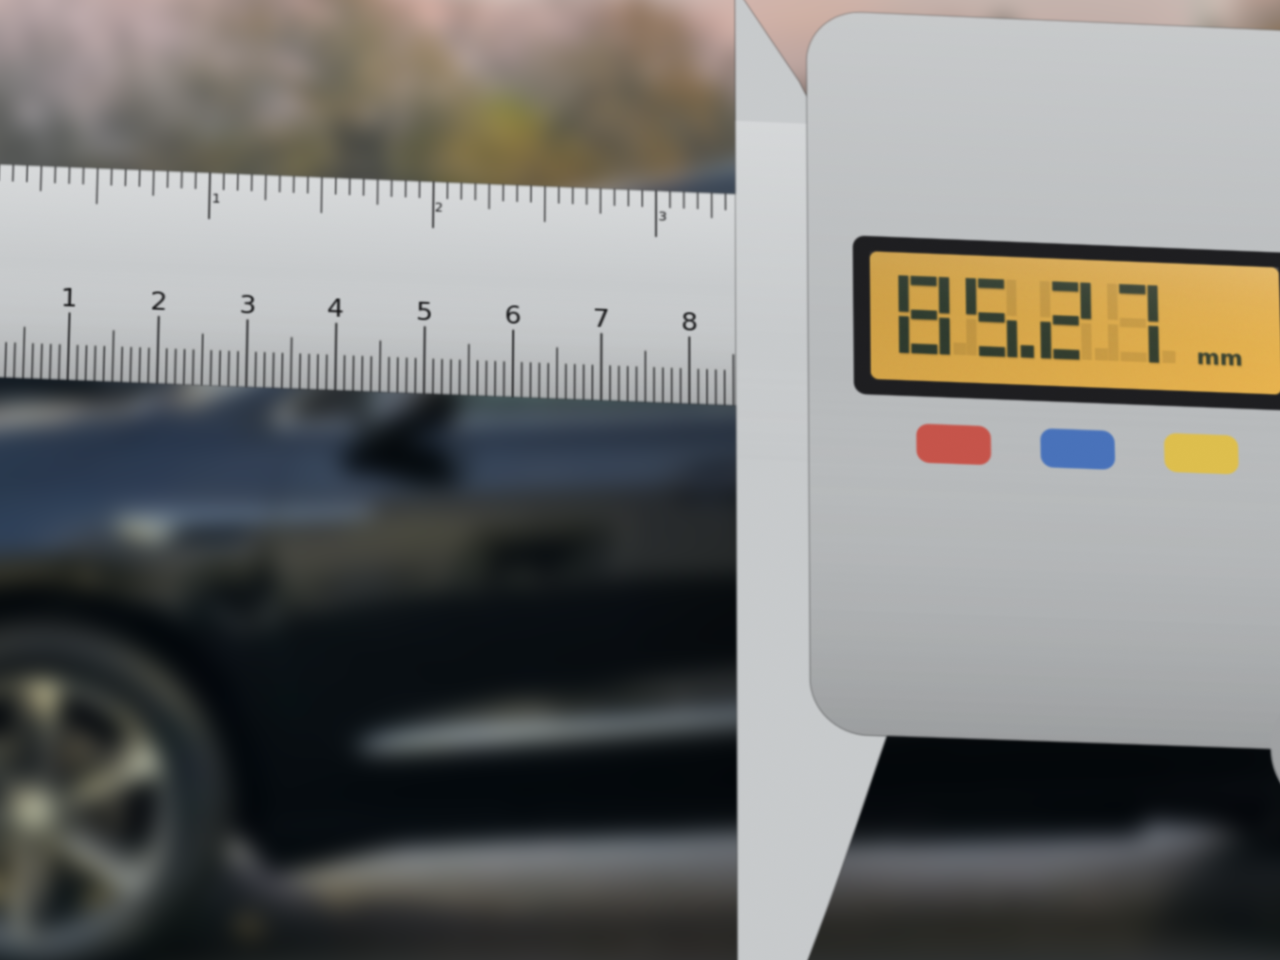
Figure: 85.27mm
